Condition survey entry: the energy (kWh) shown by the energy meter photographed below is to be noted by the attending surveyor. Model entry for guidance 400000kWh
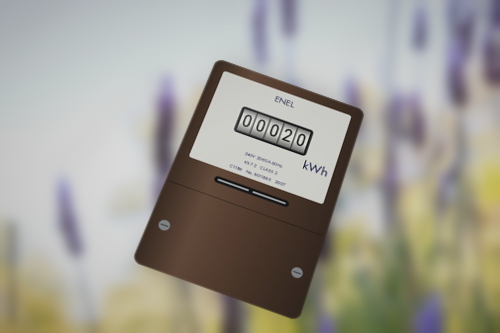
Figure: 20kWh
